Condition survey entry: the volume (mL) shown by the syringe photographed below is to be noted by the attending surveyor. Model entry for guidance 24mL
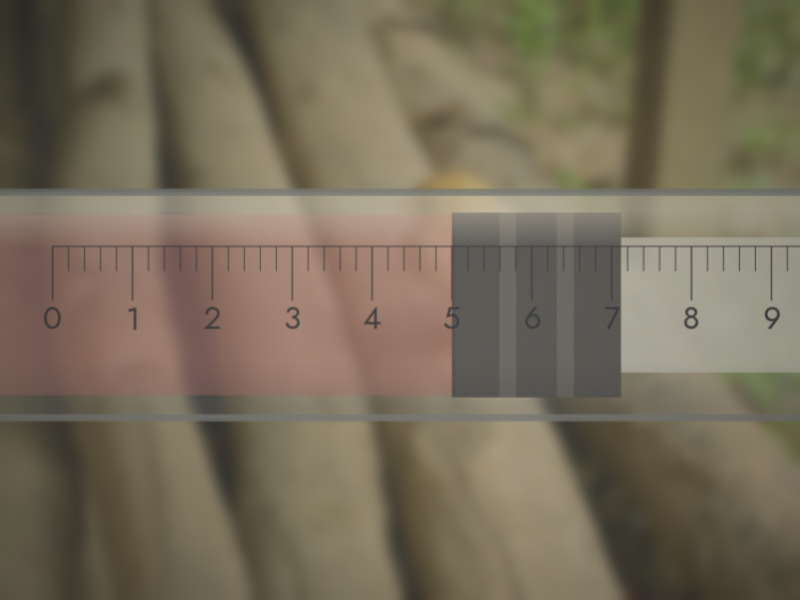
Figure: 5mL
